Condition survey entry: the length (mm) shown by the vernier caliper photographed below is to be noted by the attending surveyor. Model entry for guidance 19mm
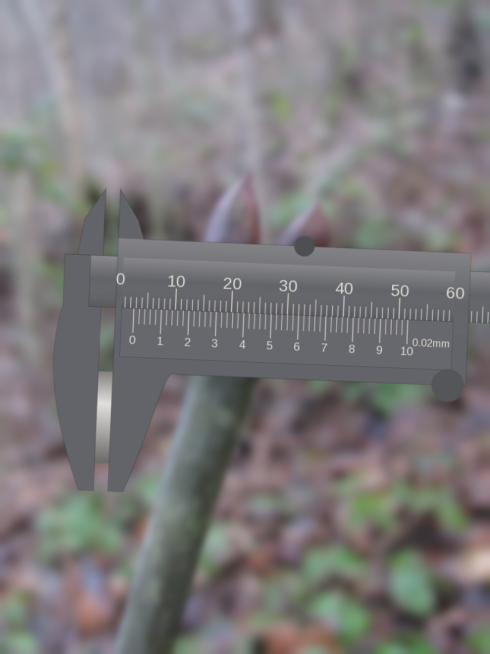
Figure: 2.6mm
